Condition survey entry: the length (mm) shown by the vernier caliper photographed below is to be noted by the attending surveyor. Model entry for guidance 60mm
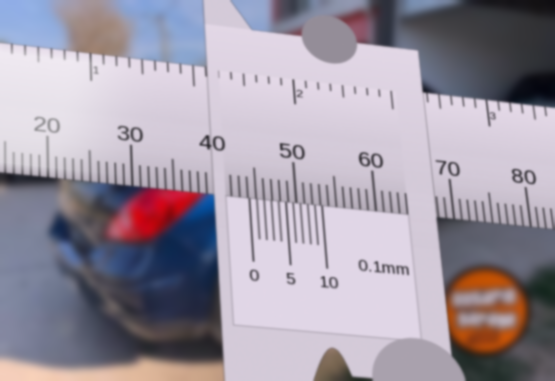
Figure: 44.2mm
